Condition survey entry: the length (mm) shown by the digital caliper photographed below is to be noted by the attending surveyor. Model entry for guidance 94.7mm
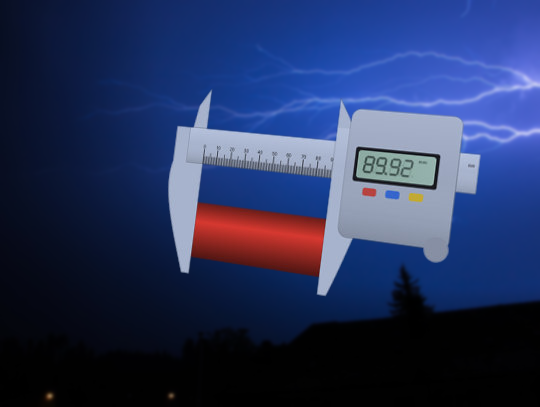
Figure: 89.92mm
